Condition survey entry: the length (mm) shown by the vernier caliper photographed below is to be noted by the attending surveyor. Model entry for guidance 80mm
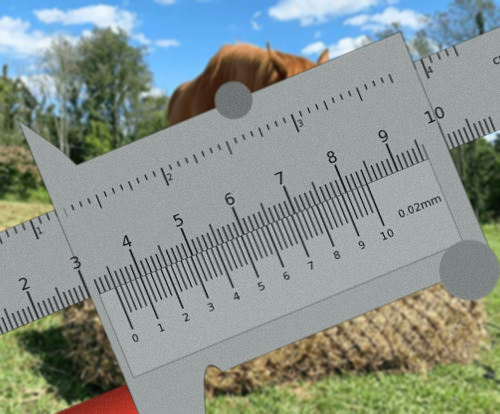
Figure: 35.0mm
